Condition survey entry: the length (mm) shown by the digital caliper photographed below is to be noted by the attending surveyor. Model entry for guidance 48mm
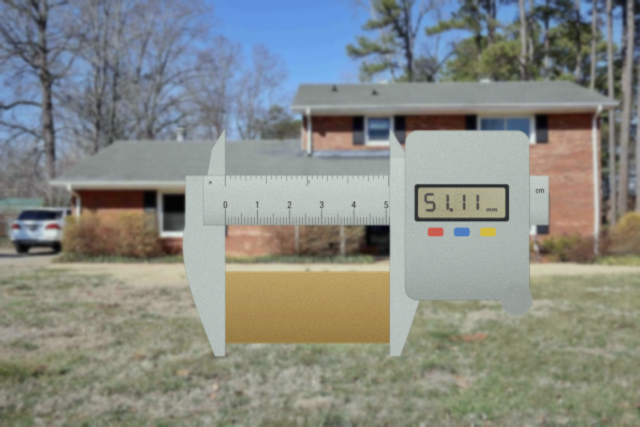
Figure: 51.11mm
